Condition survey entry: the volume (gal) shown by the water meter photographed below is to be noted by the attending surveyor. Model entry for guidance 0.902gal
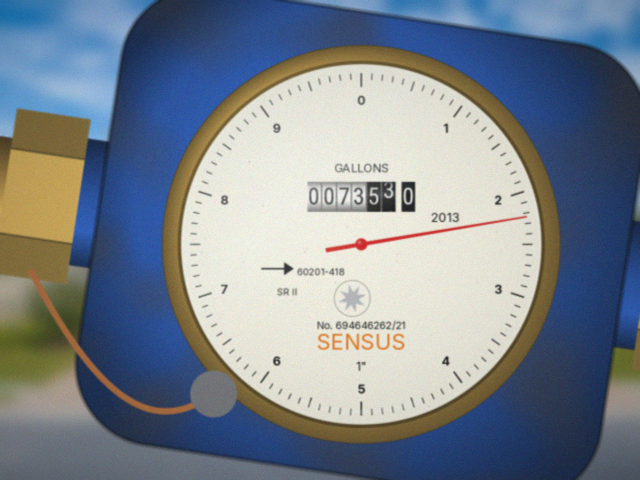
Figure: 73532.2gal
